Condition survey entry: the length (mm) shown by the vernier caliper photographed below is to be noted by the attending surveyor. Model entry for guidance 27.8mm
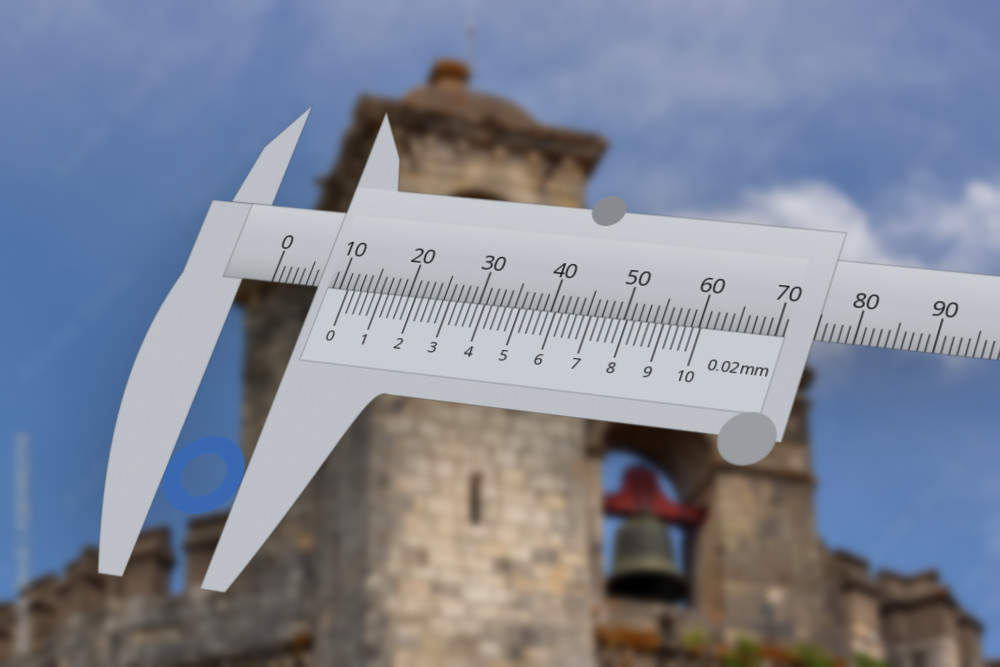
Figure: 11.2mm
